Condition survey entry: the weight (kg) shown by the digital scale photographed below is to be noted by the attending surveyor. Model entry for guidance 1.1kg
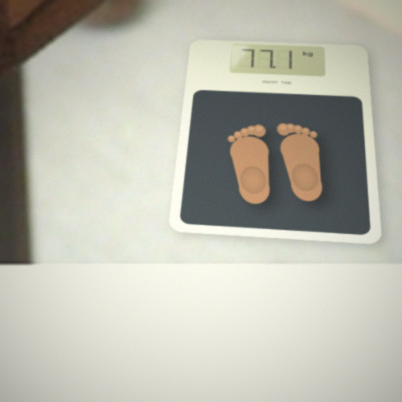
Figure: 77.1kg
